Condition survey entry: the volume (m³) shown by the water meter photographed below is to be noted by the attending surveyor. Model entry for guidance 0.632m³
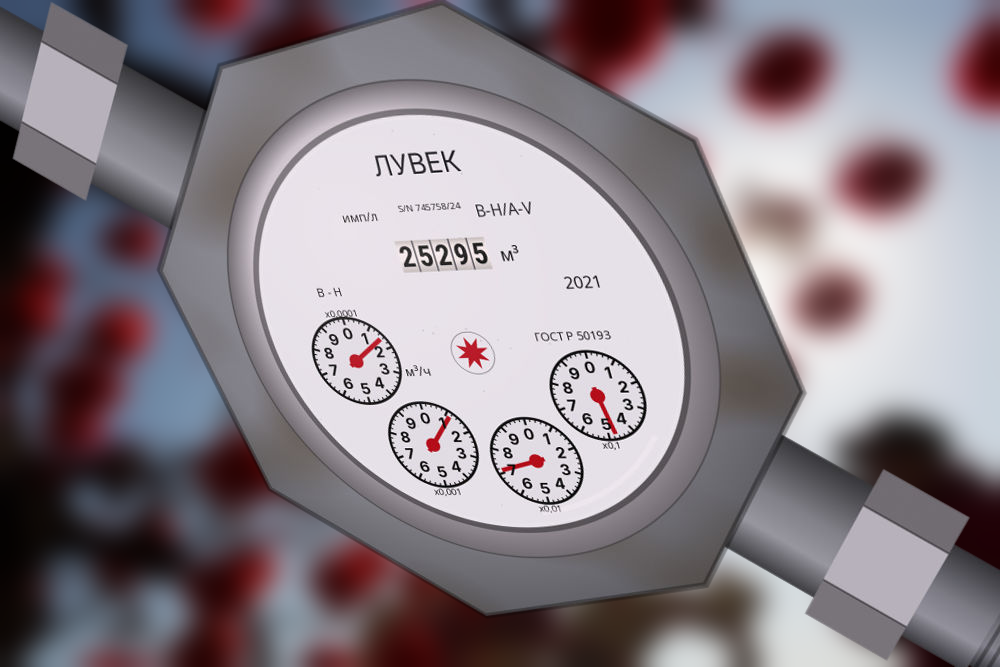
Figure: 25295.4711m³
